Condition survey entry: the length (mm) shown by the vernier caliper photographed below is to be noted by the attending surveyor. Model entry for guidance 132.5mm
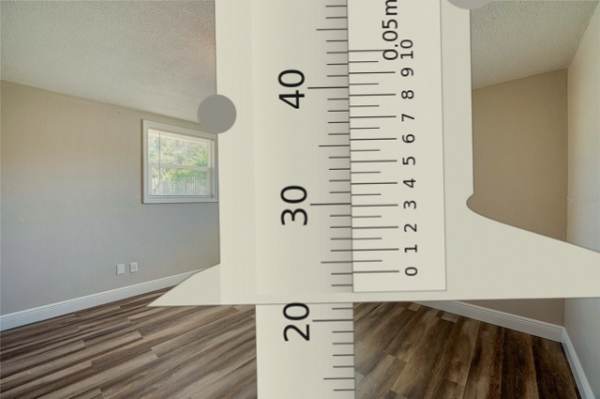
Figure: 24.1mm
